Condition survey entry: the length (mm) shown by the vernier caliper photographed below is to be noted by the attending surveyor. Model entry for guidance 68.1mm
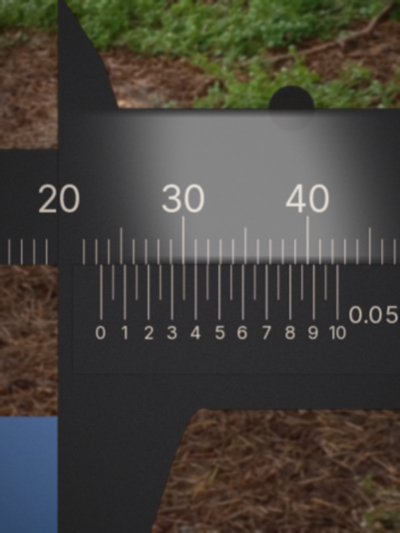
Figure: 23.4mm
